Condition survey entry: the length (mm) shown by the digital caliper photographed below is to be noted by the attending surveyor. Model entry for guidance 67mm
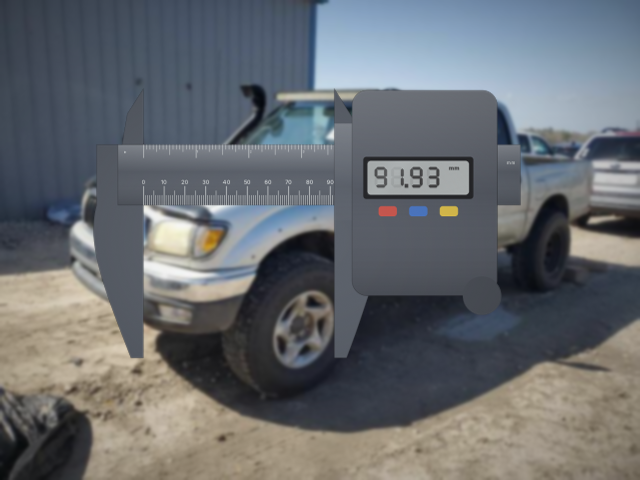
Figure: 91.93mm
